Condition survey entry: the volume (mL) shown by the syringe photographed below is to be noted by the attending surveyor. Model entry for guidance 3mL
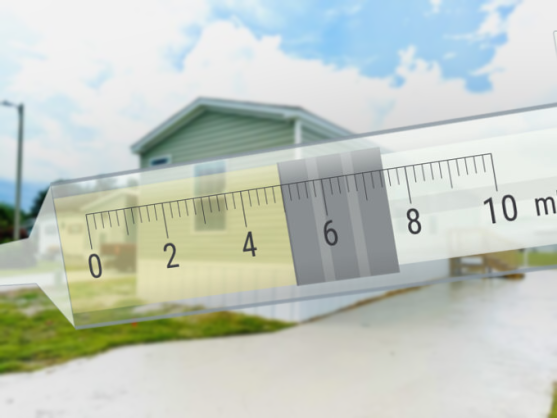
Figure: 5mL
